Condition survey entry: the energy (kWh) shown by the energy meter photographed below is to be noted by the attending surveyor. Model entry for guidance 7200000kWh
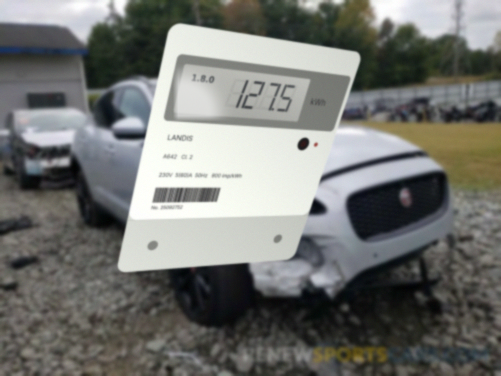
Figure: 127.5kWh
